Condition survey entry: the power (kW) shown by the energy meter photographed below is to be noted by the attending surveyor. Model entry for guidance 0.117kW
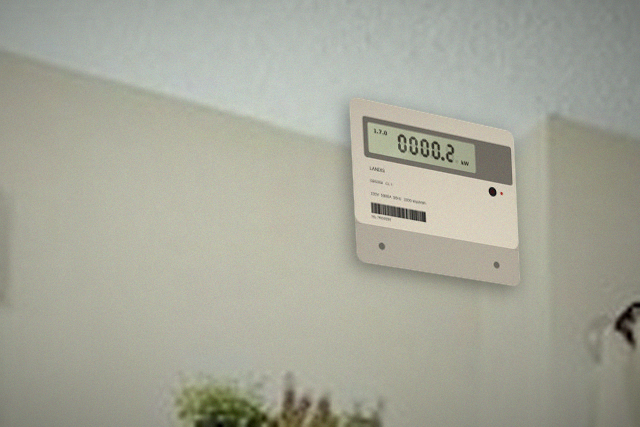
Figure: 0.2kW
